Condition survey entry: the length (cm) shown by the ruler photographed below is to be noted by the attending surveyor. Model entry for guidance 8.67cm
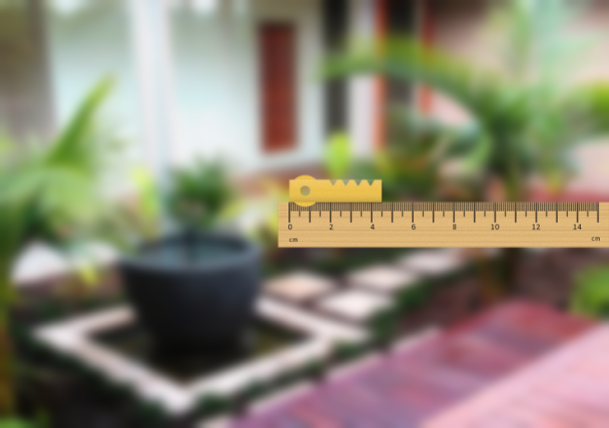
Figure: 4.5cm
